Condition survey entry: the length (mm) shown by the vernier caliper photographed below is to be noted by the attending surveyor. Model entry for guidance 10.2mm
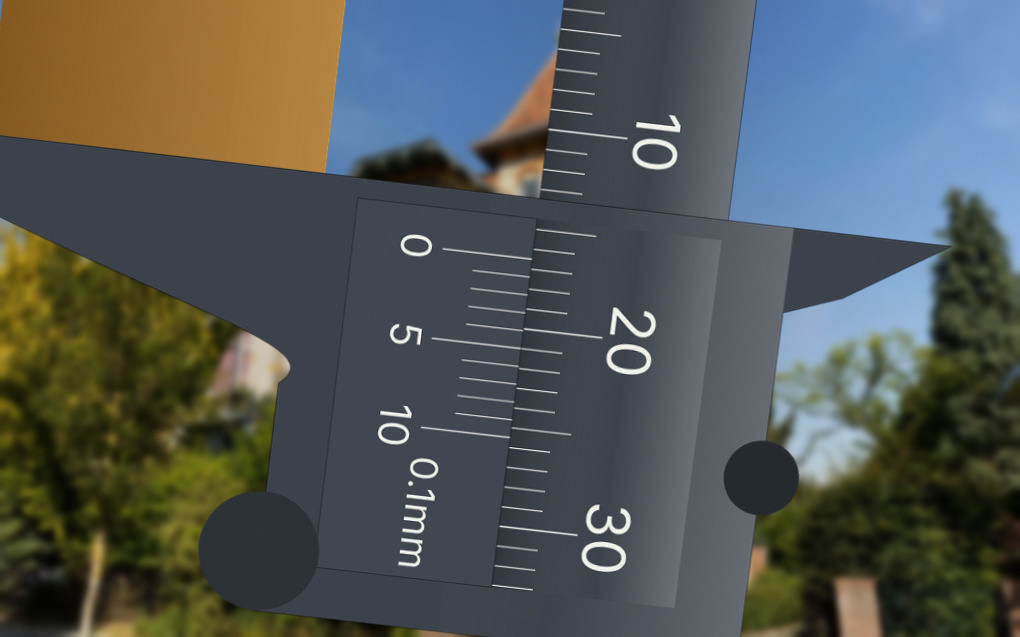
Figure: 16.5mm
